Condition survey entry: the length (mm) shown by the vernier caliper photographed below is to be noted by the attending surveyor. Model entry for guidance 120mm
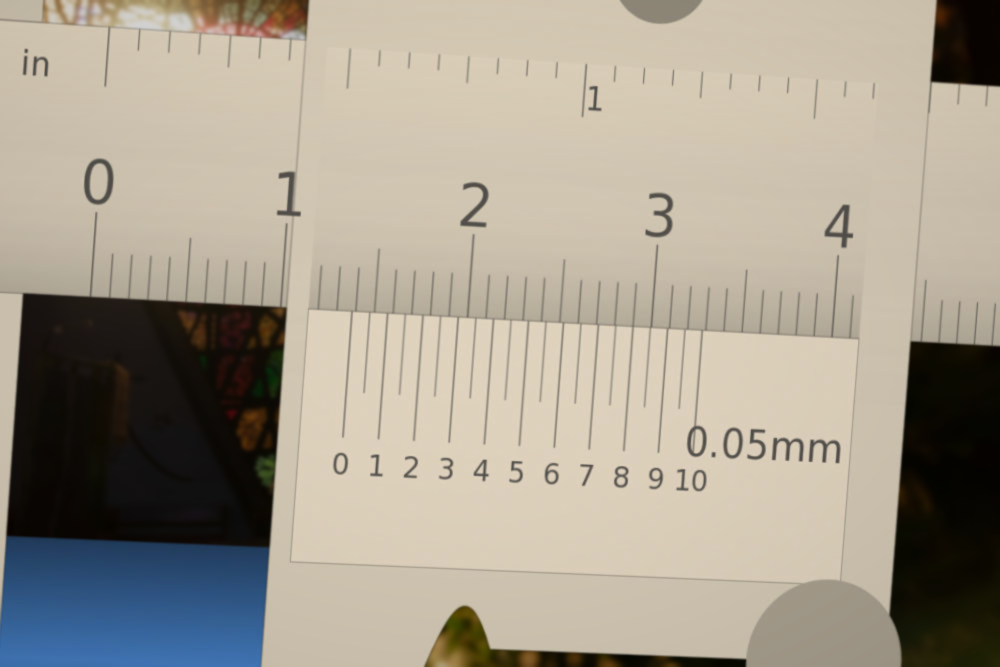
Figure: 13.8mm
